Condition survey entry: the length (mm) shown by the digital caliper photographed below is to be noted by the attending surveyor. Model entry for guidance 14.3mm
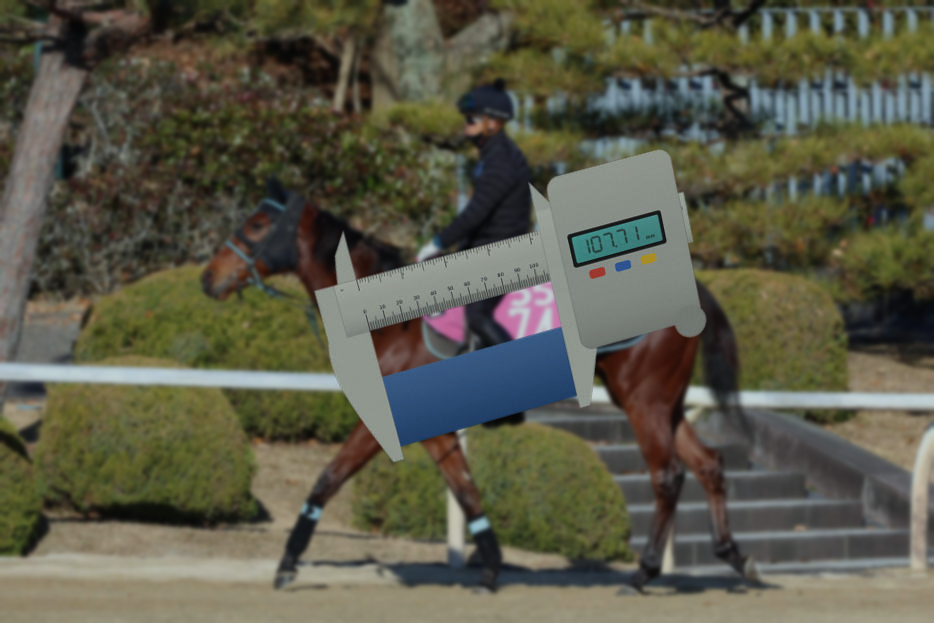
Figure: 107.71mm
